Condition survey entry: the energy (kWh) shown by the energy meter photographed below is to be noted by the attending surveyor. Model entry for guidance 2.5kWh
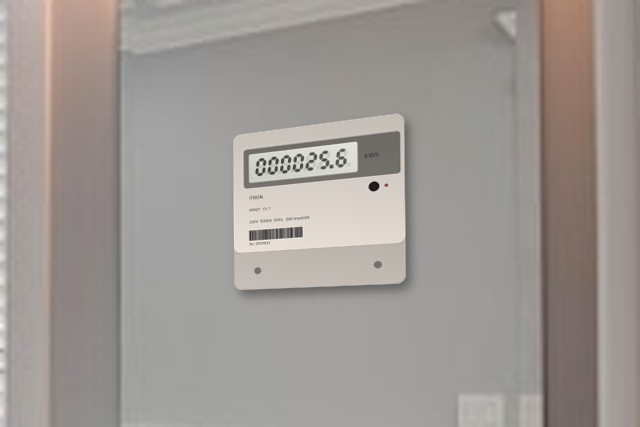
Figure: 25.6kWh
